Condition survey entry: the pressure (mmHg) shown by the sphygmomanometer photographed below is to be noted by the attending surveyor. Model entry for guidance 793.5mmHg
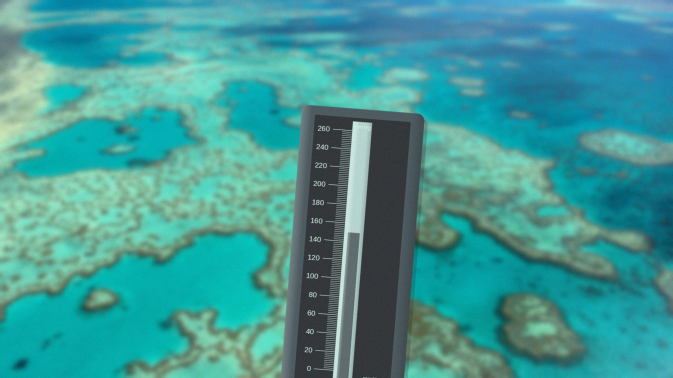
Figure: 150mmHg
